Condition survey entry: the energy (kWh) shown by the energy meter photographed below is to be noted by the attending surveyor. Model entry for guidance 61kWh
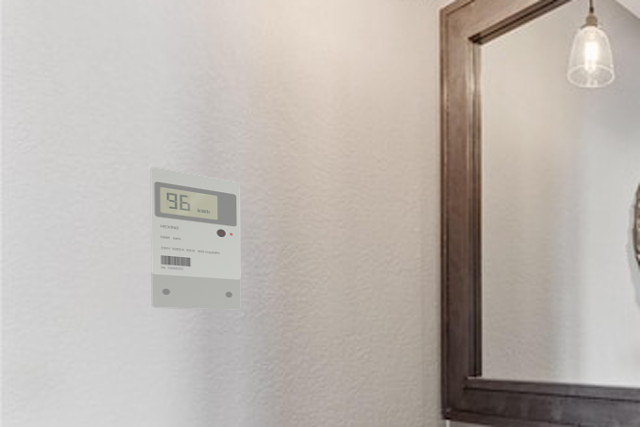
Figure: 96kWh
